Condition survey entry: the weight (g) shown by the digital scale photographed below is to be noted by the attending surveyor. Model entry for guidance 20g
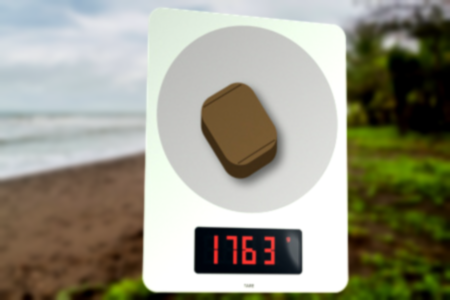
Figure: 1763g
